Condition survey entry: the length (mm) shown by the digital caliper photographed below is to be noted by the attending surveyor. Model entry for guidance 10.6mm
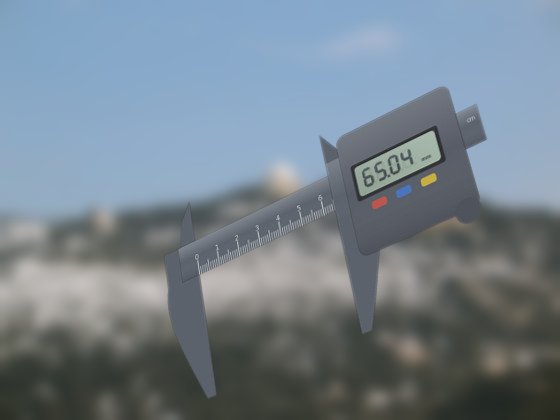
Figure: 65.04mm
